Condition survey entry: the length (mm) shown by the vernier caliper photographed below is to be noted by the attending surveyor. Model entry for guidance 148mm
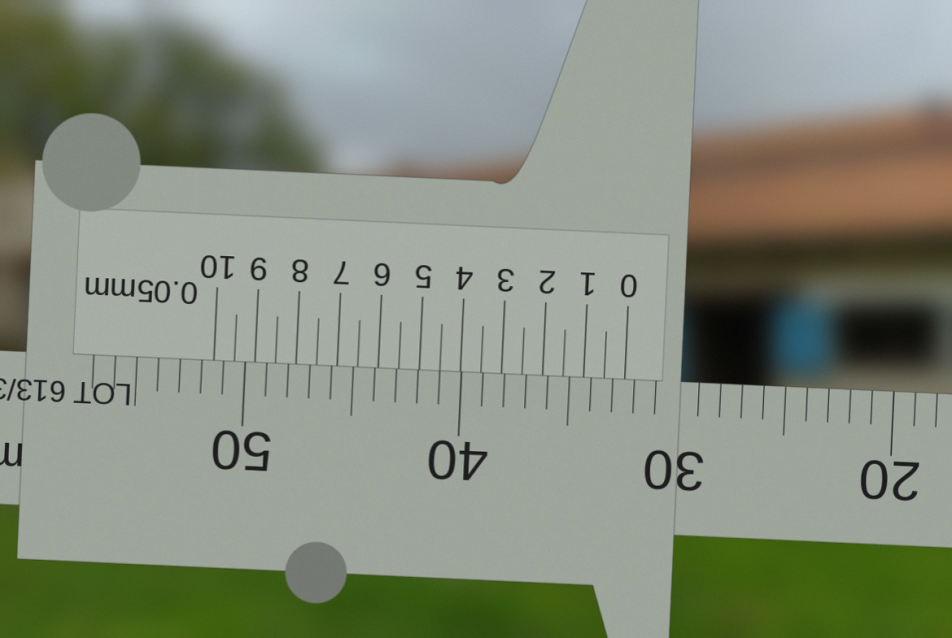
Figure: 32.45mm
